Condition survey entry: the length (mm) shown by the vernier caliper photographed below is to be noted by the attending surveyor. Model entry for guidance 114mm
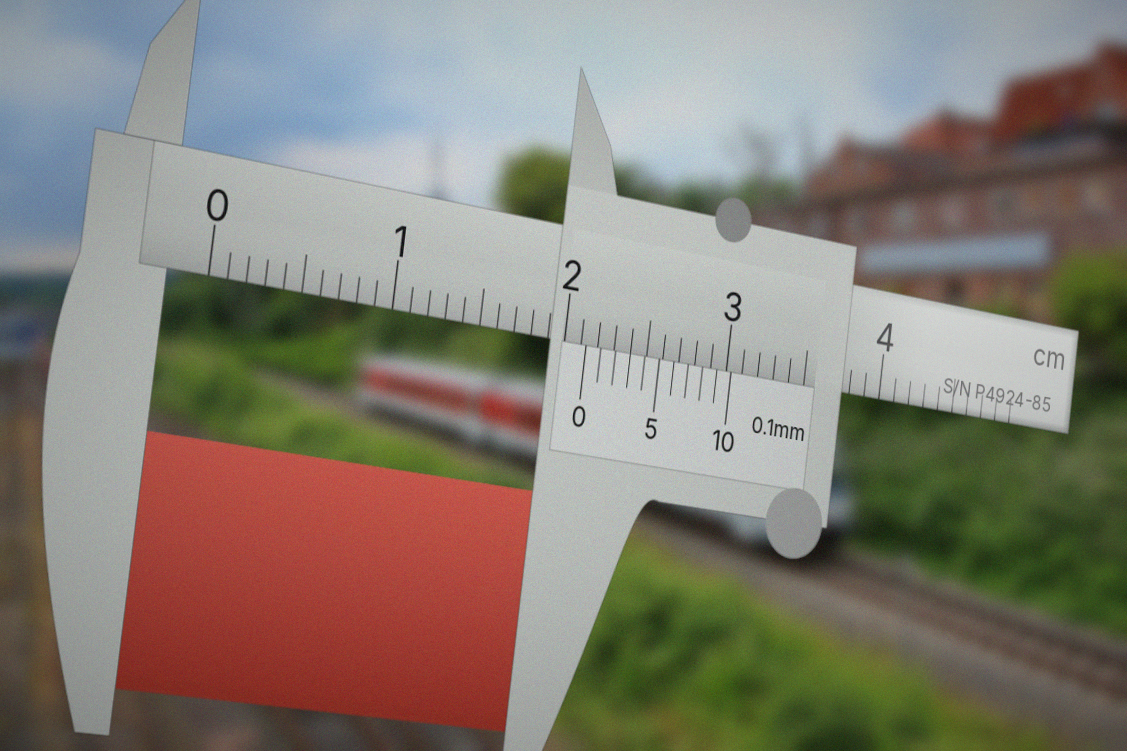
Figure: 21.3mm
